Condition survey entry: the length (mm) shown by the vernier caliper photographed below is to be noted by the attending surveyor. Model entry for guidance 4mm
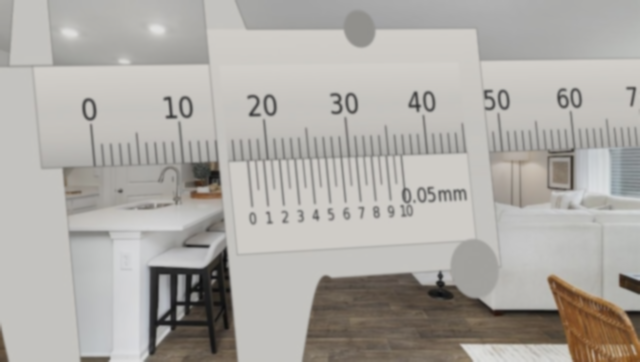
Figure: 17.6mm
